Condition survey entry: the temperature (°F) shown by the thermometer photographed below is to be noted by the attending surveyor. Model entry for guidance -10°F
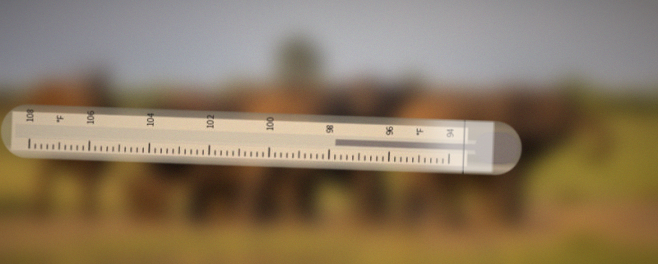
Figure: 97.8°F
